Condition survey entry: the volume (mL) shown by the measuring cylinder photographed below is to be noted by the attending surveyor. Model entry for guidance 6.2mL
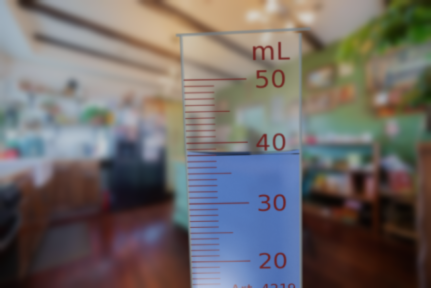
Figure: 38mL
